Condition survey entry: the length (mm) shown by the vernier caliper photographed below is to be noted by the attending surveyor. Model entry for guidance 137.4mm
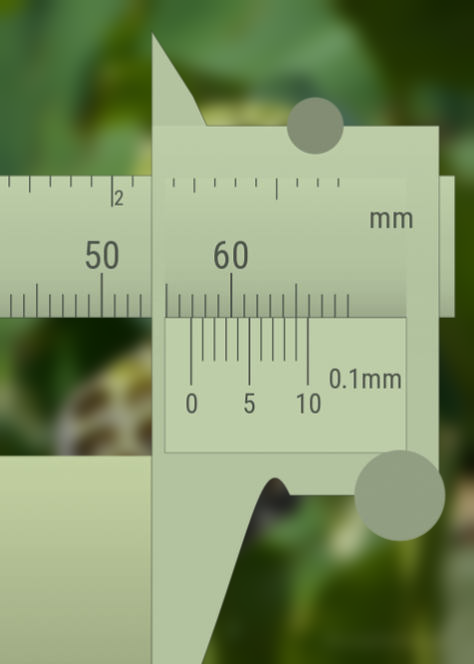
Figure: 56.9mm
